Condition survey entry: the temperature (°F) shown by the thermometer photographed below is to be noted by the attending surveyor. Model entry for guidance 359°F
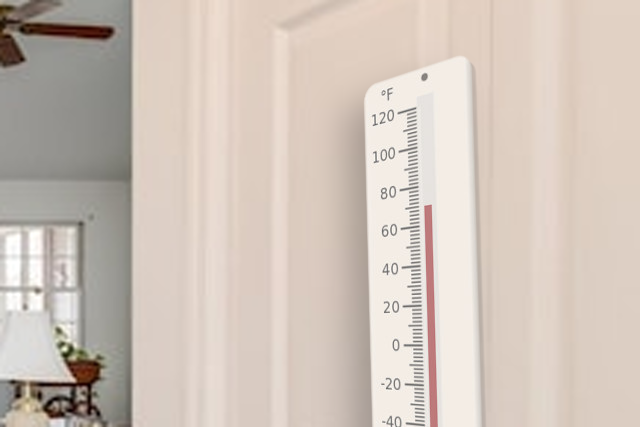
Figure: 70°F
